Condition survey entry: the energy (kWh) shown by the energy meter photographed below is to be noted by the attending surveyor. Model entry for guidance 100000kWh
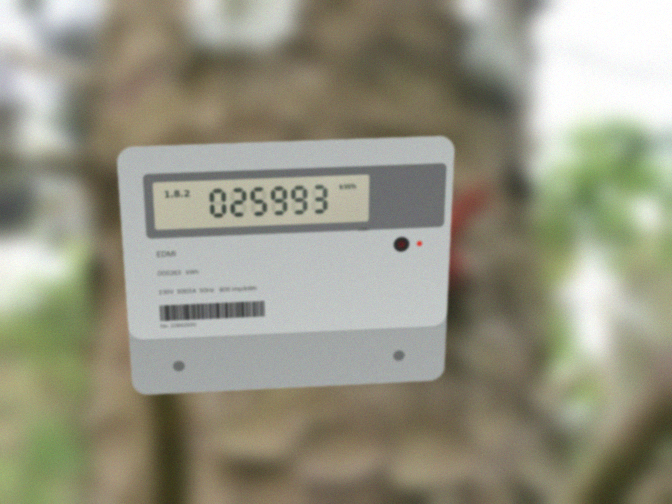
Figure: 25993kWh
